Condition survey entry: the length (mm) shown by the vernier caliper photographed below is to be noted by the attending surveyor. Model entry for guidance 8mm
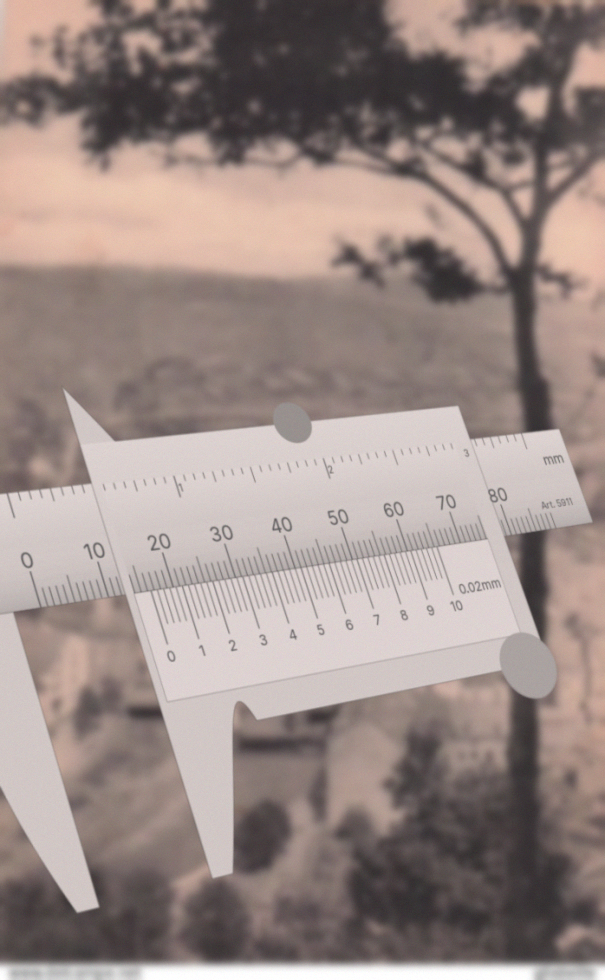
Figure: 16.5mm
